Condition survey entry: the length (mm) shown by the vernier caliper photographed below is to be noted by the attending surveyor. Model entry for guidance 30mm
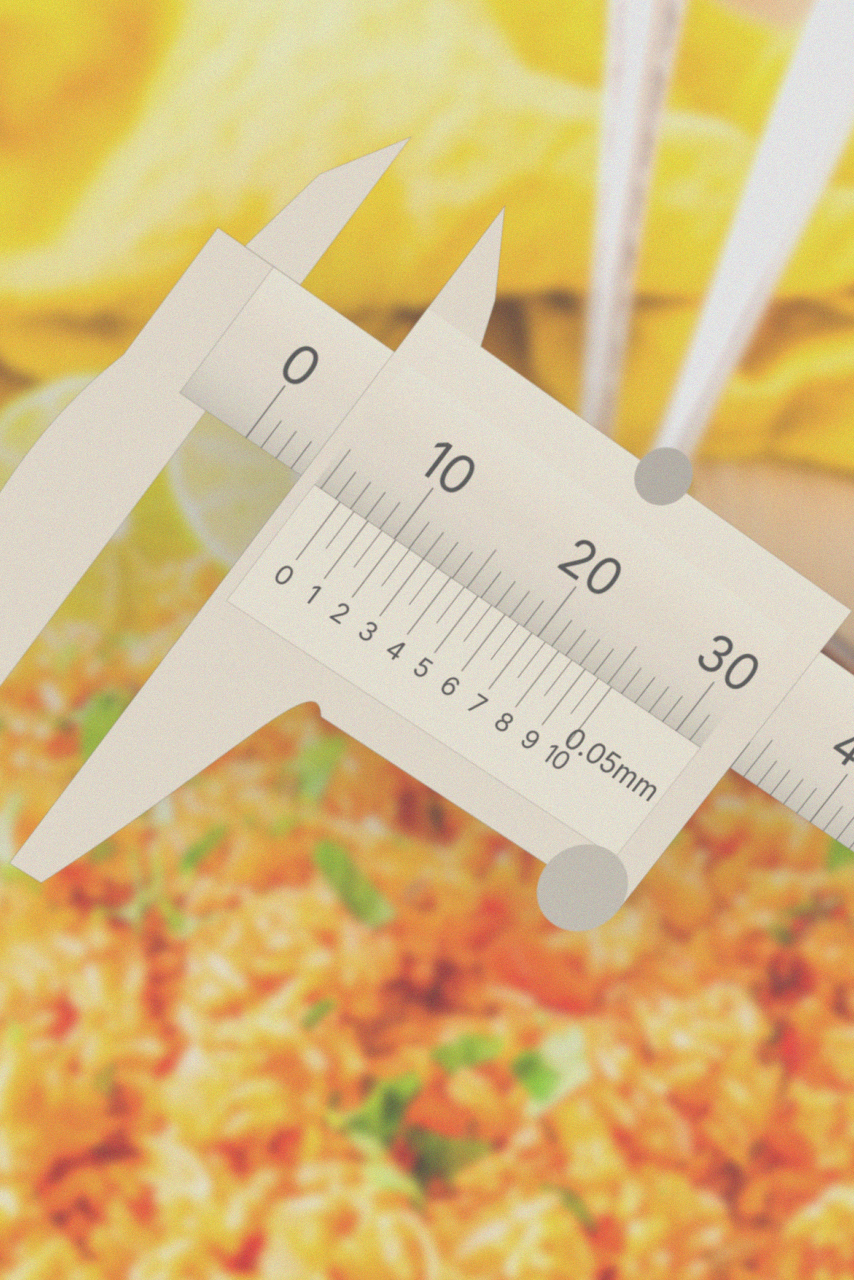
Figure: 6.3mm
